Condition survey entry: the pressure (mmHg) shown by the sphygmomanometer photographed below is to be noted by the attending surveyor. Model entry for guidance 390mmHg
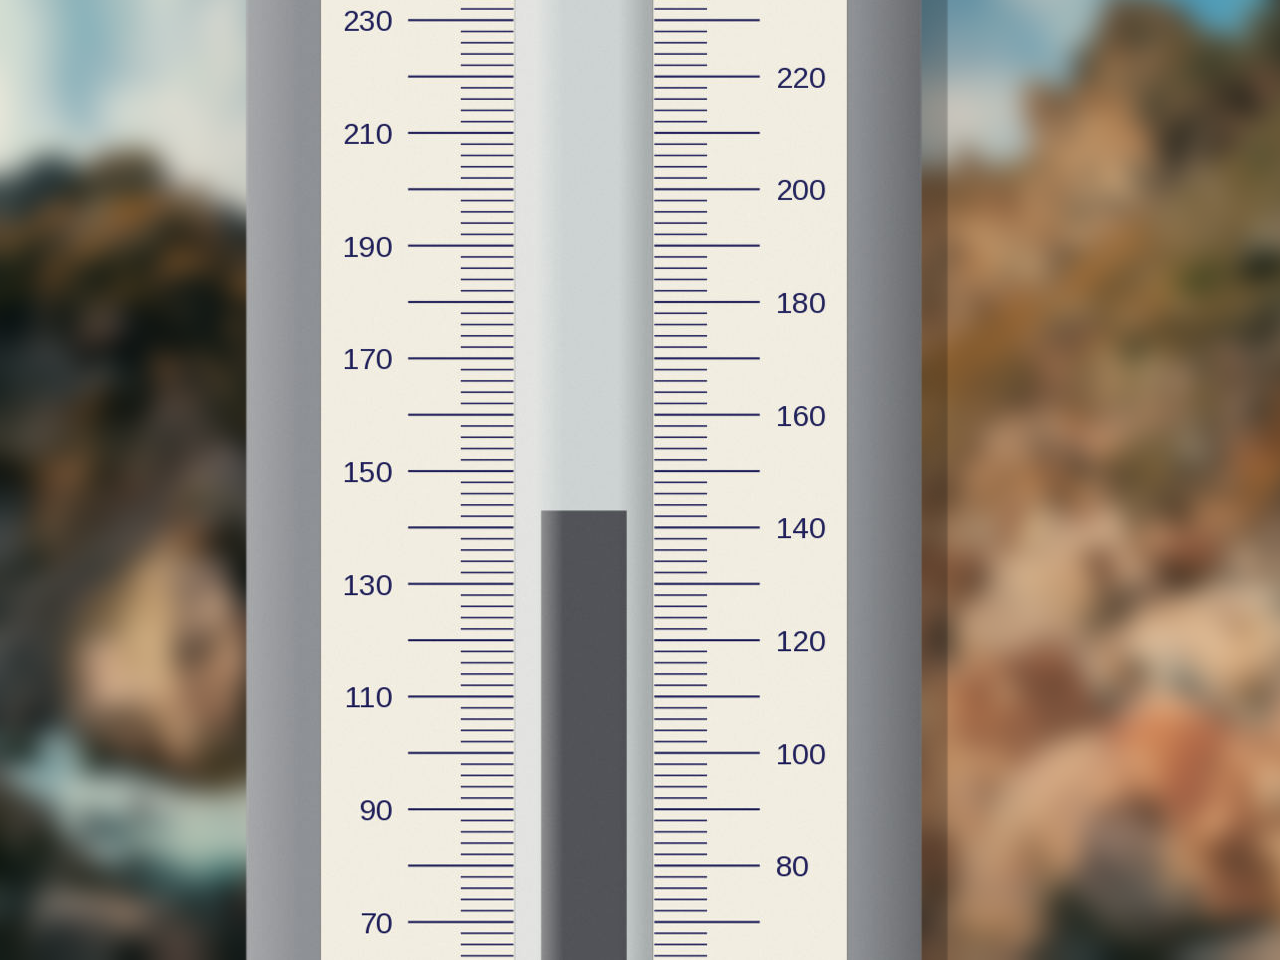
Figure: 143mmHg
